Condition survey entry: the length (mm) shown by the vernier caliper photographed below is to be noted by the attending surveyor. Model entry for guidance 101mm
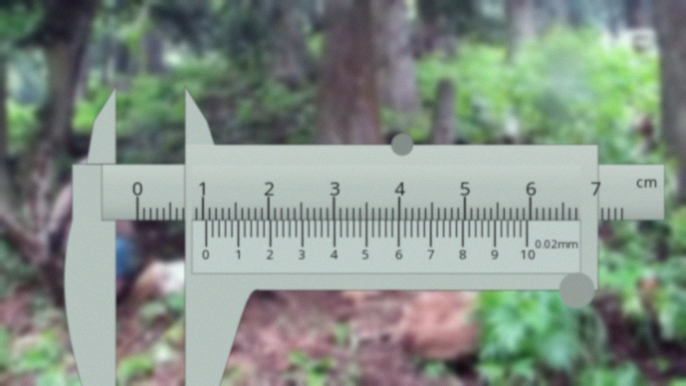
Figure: 10.5mm
